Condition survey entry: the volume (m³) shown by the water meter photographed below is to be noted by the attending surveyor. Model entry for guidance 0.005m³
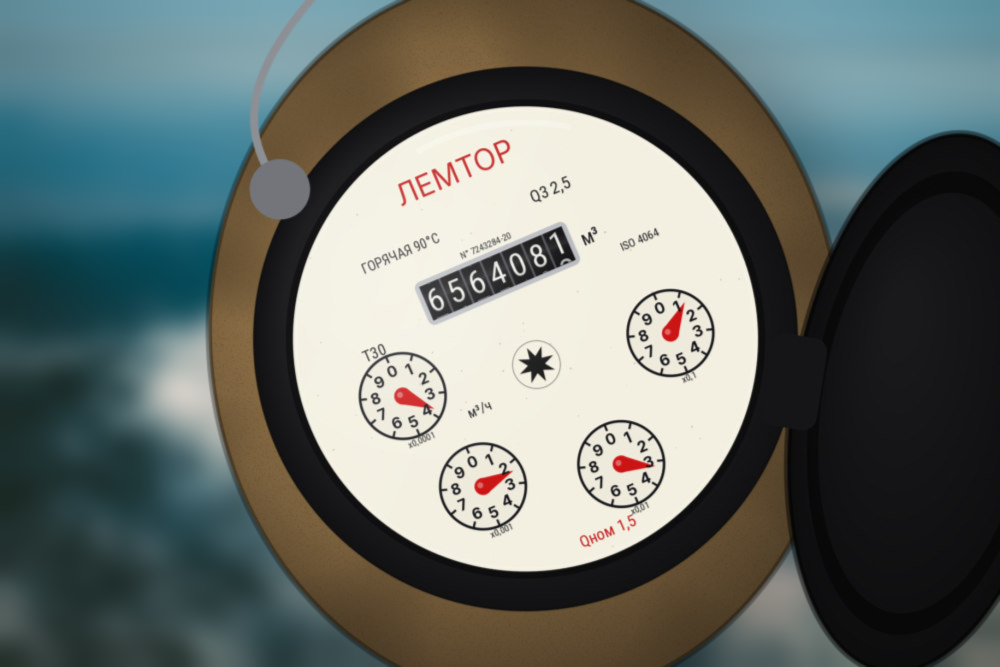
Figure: 6564081.1323m³
